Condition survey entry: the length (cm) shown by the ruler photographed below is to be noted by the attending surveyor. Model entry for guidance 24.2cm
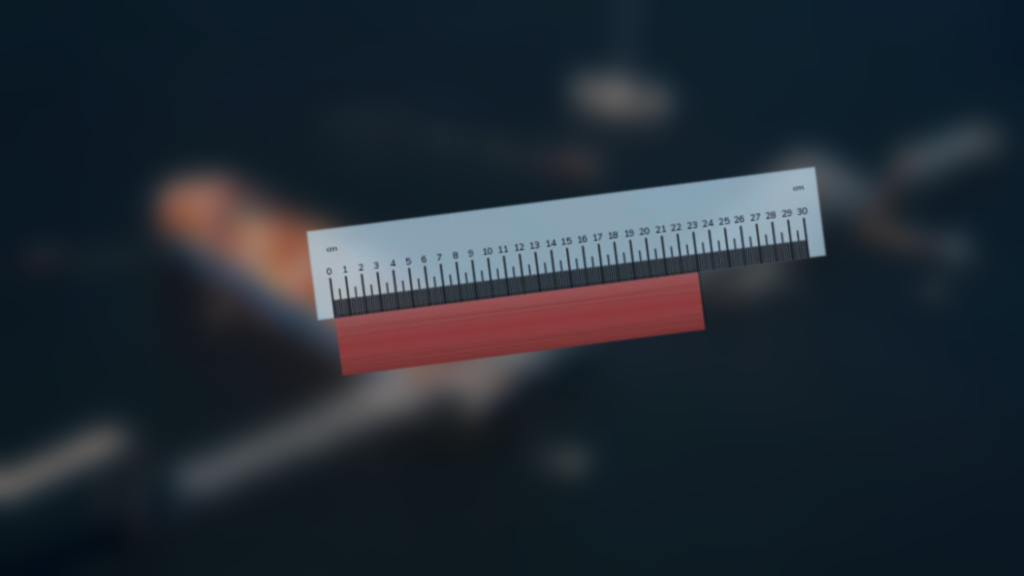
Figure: 23cm
